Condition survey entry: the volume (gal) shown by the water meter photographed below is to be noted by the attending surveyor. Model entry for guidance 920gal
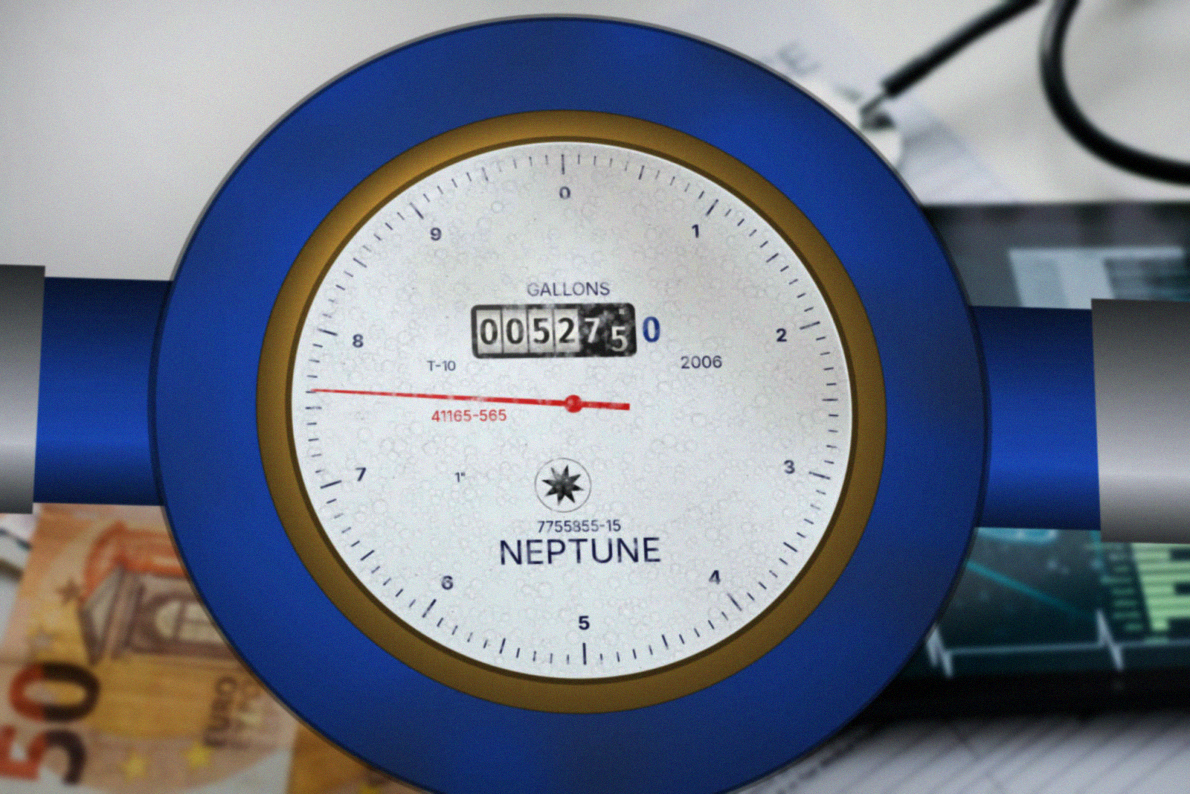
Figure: 52747.6gal
